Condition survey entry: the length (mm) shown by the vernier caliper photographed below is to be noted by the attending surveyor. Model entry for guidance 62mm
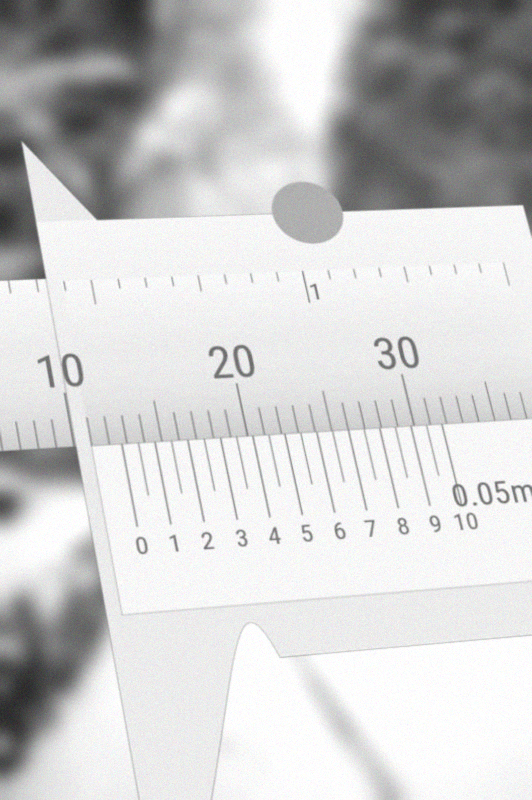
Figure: 12.7mm
